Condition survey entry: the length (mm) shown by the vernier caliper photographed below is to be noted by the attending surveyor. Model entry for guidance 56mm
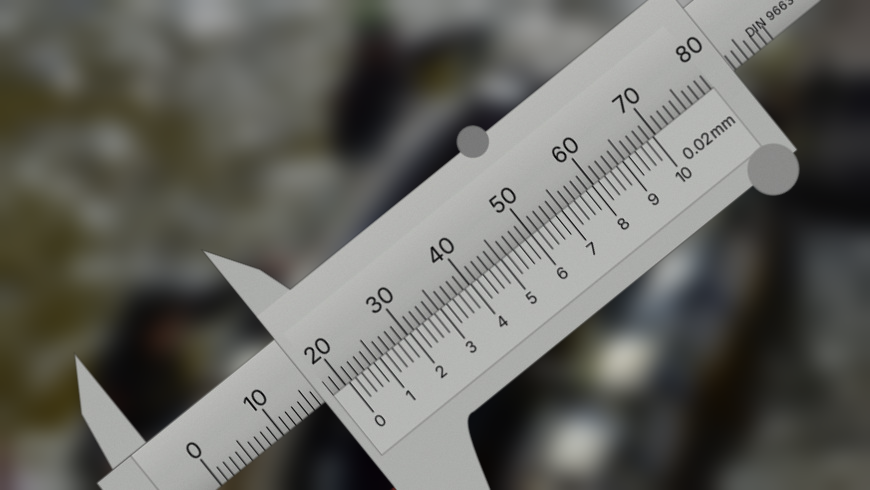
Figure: 20.6mm
